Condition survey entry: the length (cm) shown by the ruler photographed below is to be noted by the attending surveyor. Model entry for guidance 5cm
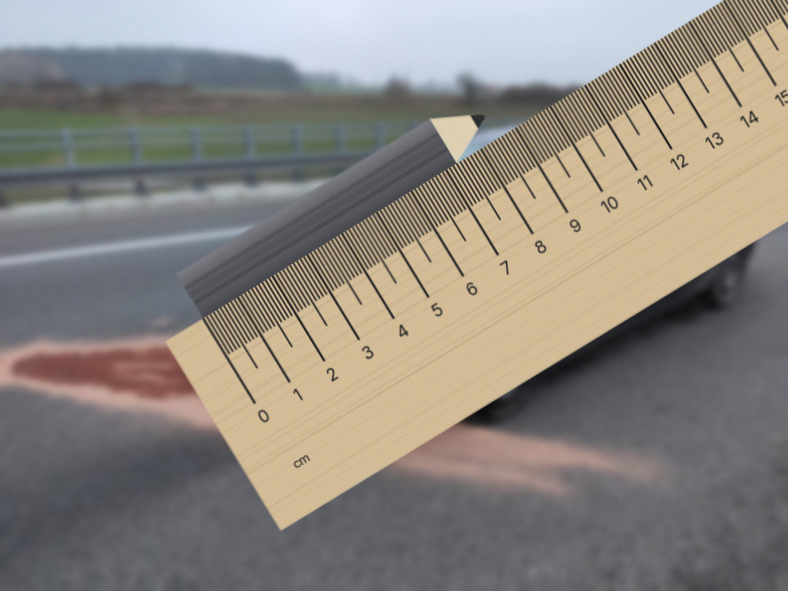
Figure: 8.5cm
